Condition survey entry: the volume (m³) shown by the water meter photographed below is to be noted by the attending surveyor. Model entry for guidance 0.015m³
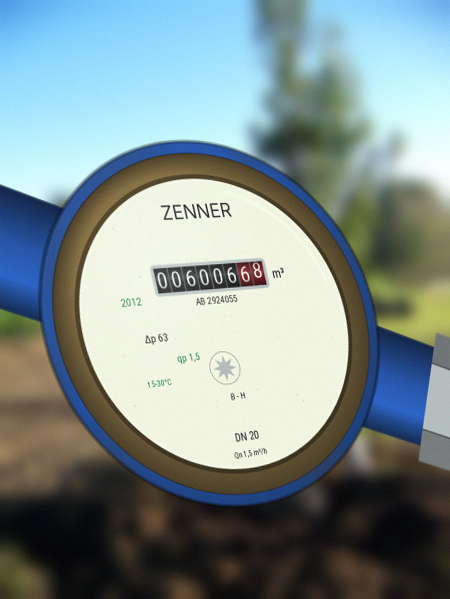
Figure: 6006.68m³
